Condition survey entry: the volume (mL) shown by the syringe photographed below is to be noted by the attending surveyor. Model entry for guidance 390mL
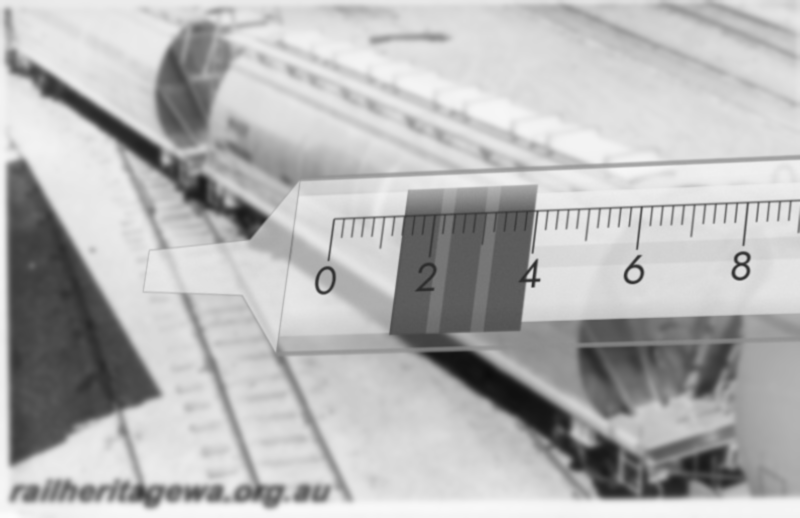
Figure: 1.4mL
